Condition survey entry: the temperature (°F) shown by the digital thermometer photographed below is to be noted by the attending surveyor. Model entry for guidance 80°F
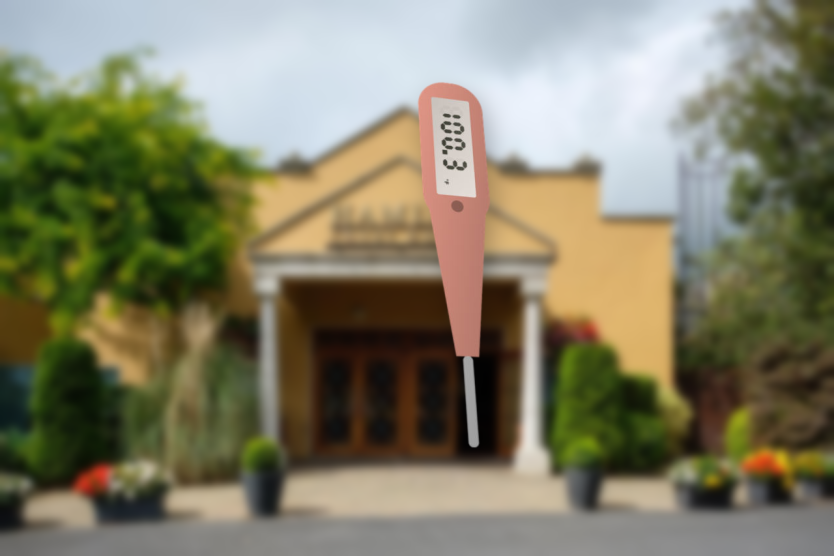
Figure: 100.3°F
